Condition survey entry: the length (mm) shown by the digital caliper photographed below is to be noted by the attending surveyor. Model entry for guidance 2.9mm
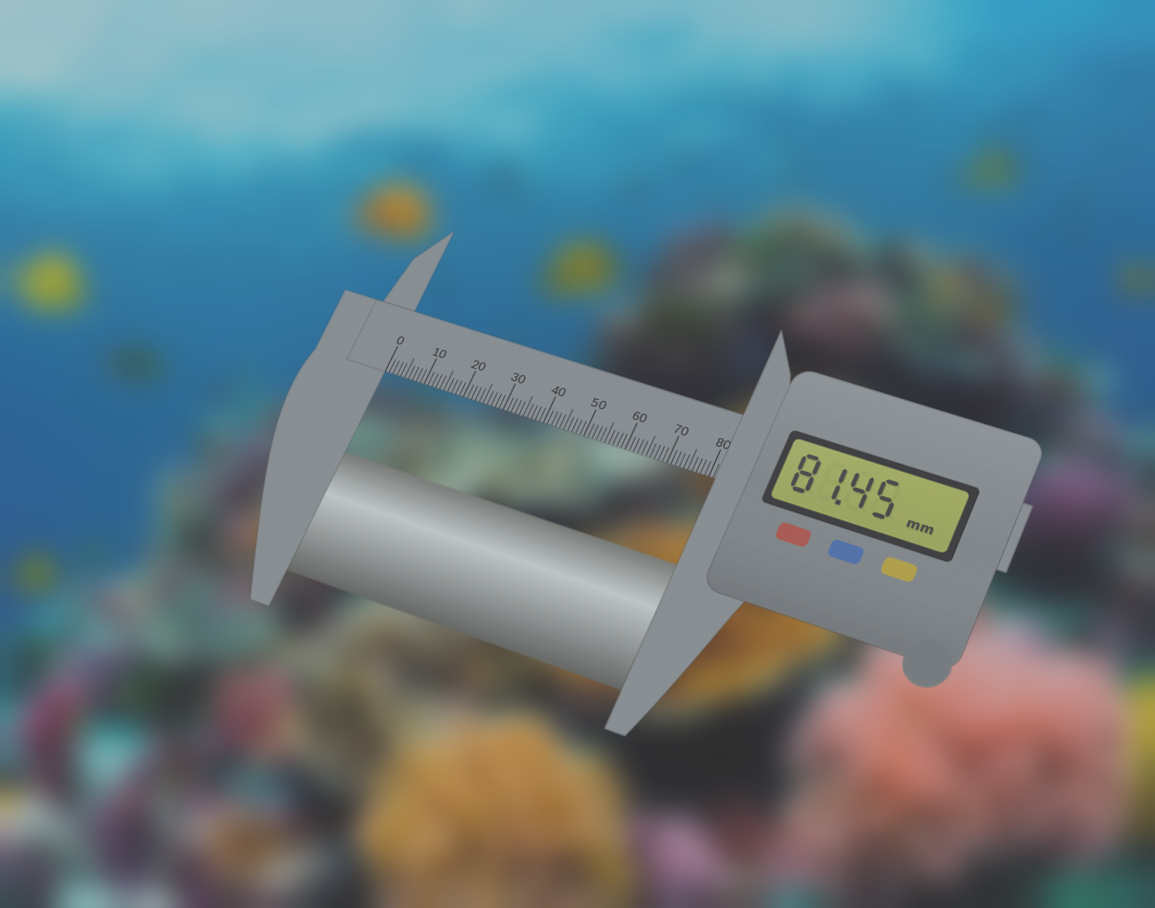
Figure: 81.45mm
